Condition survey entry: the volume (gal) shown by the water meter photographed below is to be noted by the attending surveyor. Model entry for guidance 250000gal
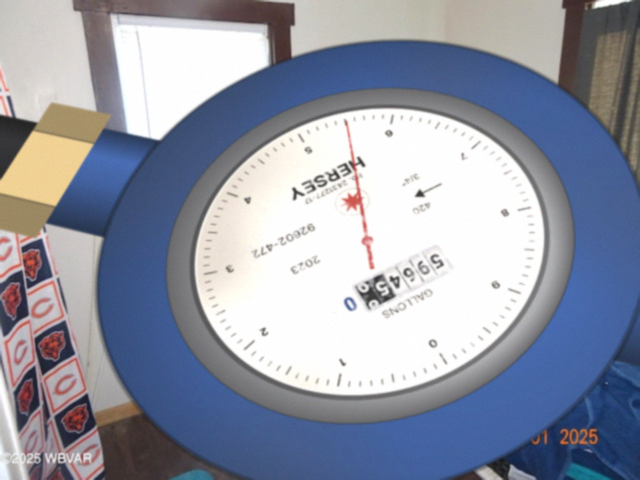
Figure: 5964585.5gal
